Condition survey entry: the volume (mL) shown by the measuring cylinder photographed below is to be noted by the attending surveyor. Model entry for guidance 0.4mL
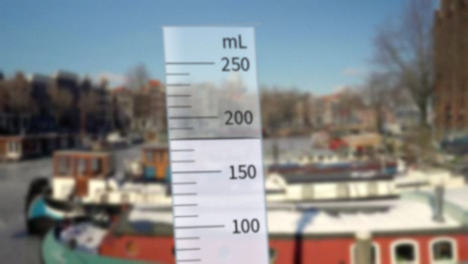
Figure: 180mL
